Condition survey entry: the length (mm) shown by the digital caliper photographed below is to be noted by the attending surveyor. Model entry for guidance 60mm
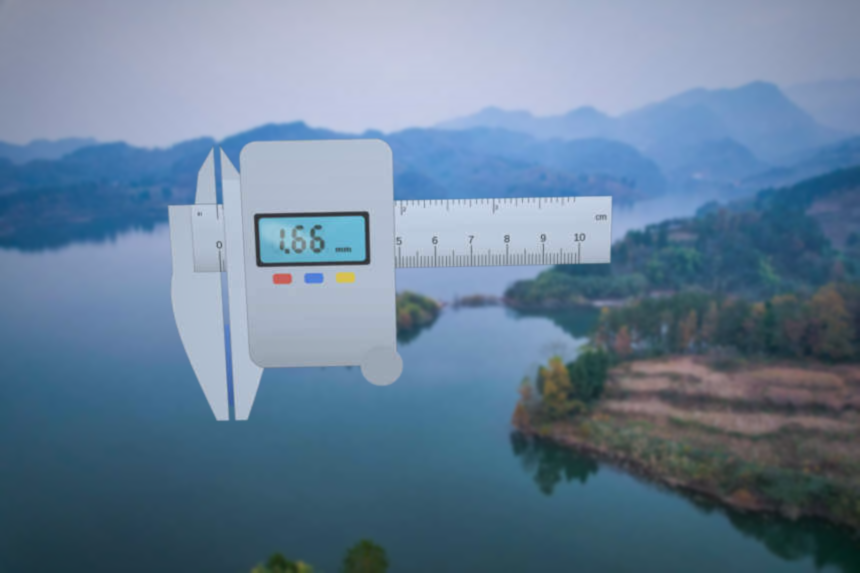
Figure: 1.66mm
